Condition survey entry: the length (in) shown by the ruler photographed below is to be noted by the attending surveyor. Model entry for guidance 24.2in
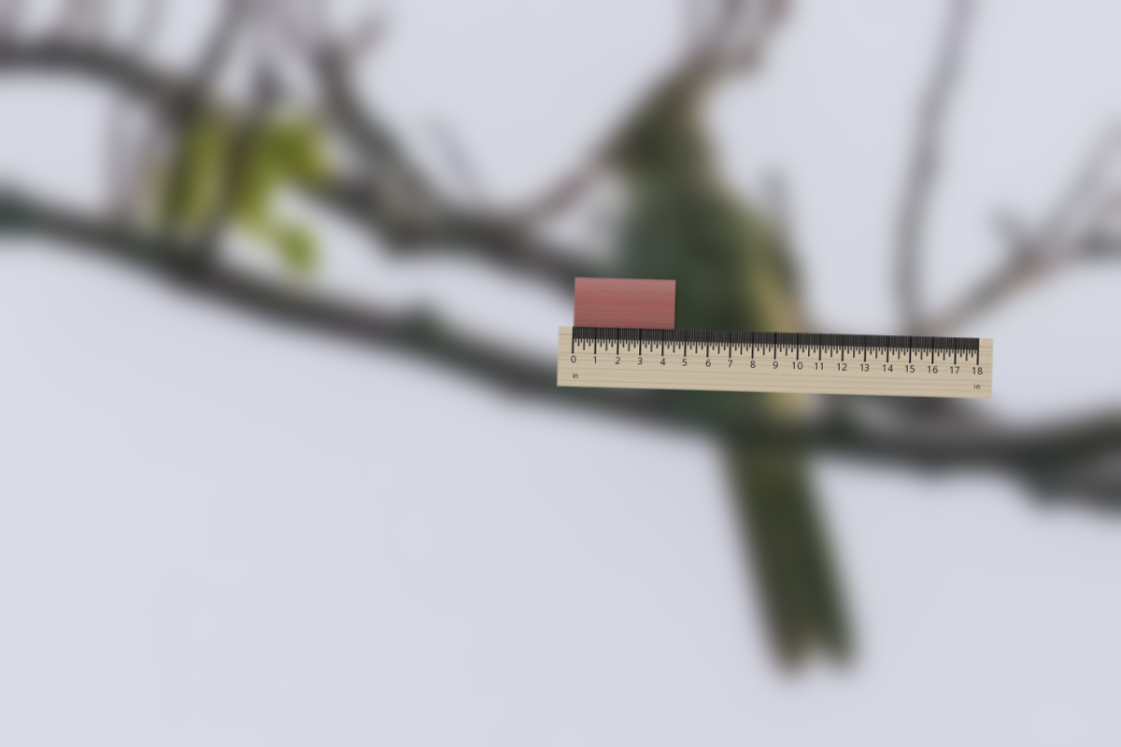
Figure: 4.5in
